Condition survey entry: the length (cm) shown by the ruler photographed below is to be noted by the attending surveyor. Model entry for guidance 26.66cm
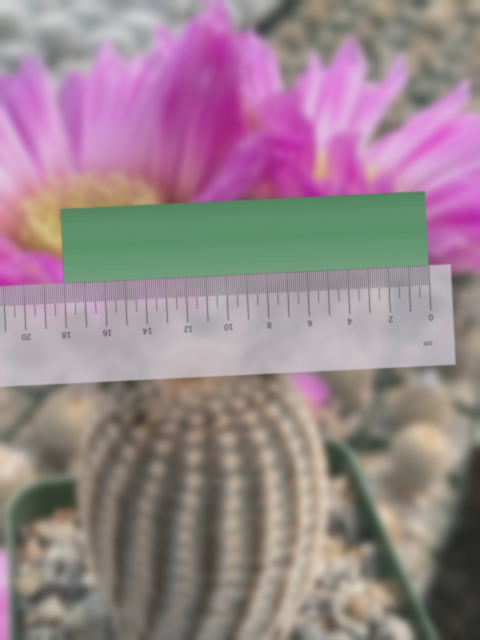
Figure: 18cm
